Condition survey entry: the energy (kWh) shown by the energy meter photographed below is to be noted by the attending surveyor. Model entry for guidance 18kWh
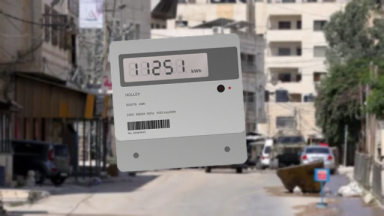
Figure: 11251kWh
